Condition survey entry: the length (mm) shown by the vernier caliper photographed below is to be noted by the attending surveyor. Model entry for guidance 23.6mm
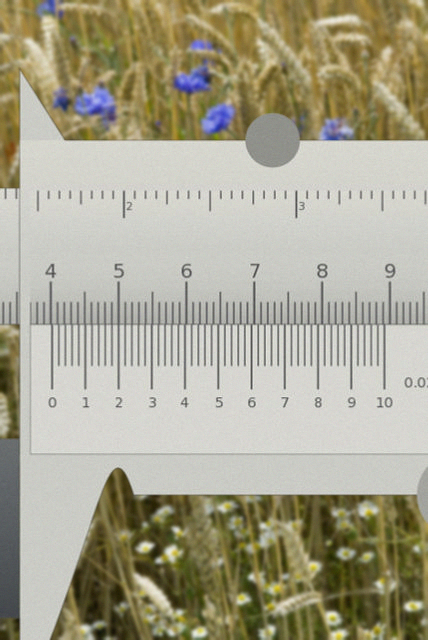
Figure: 40.2mm
